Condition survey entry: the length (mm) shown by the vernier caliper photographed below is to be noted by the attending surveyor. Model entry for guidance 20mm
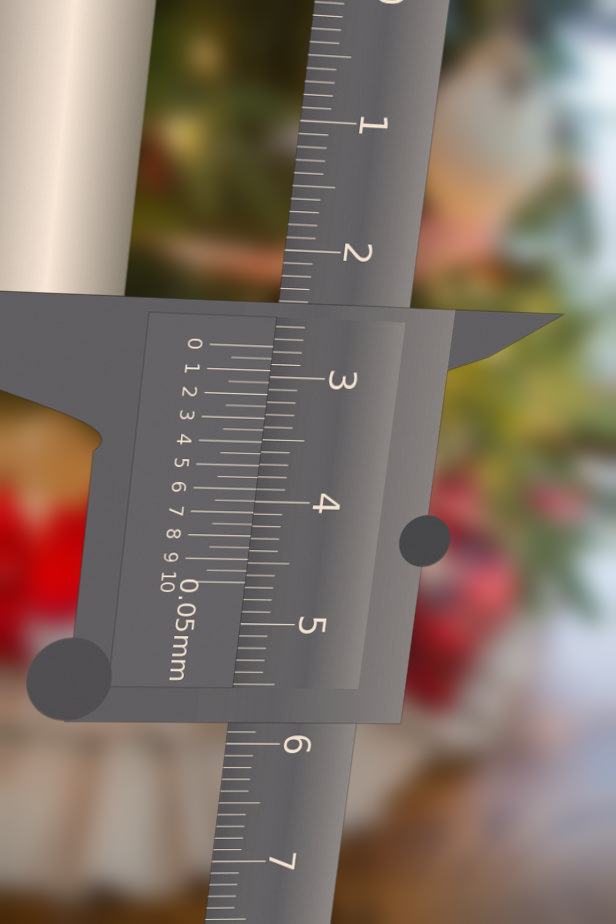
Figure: 27.6mm
